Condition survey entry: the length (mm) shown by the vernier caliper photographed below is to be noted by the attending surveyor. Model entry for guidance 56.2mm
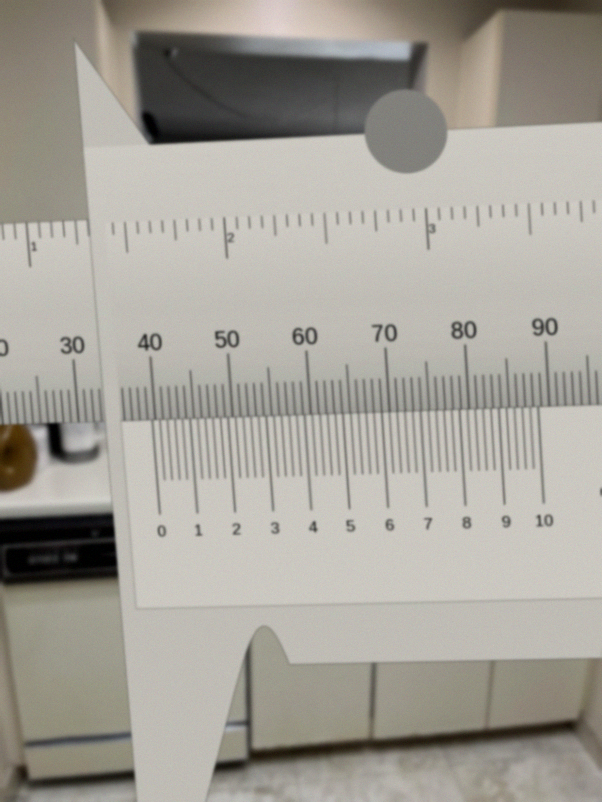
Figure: 39.6mm
